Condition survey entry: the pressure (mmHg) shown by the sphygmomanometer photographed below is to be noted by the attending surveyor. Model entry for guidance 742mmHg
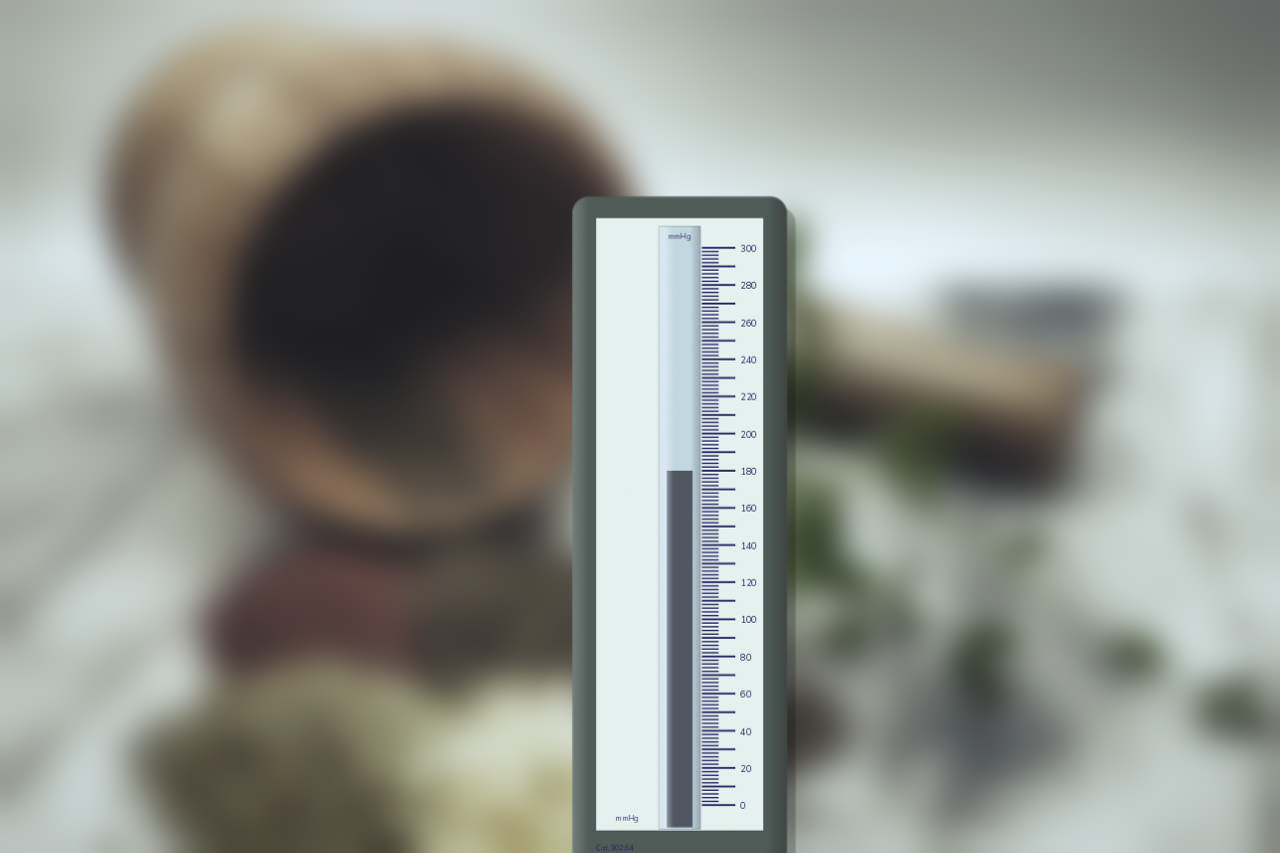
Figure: 180mmHg
